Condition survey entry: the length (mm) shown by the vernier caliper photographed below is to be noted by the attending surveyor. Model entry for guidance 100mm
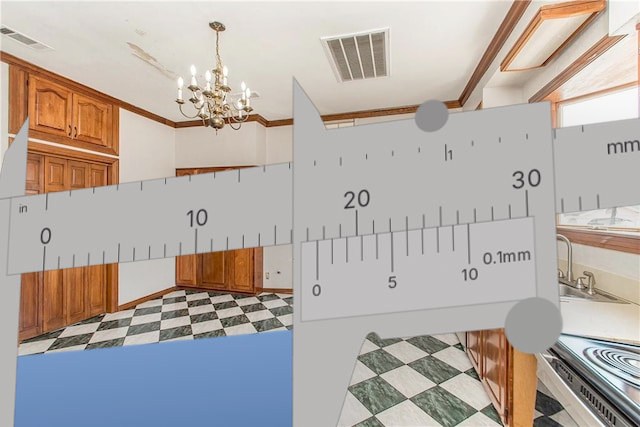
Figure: 17.6mm
